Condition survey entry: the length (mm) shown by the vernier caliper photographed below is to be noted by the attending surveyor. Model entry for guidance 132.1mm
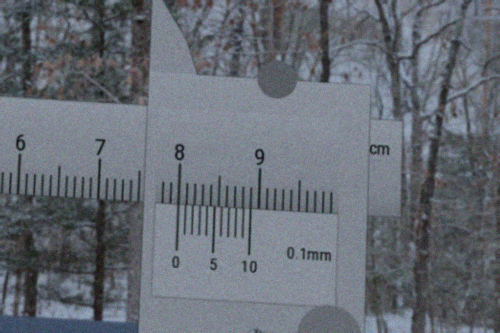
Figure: 80.0mm
